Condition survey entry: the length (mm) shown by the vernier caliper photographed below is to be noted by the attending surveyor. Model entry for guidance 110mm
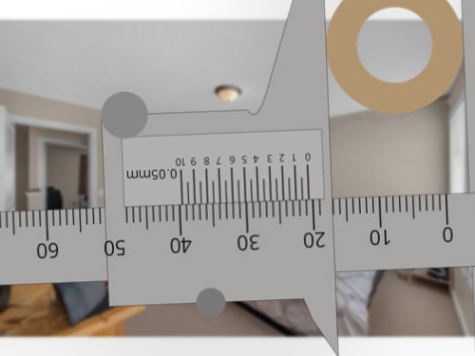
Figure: 20.6mm
